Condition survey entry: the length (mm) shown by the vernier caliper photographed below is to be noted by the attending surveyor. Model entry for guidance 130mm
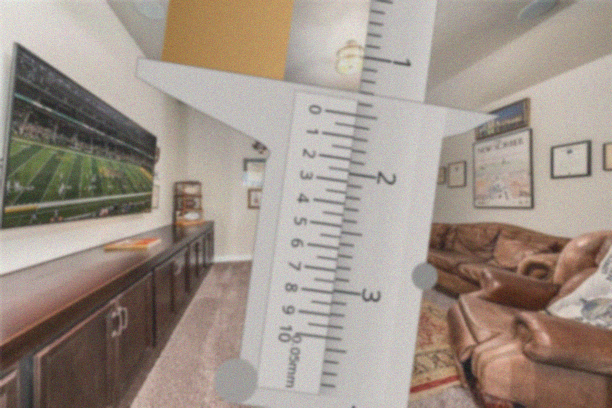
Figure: 15.0mm
